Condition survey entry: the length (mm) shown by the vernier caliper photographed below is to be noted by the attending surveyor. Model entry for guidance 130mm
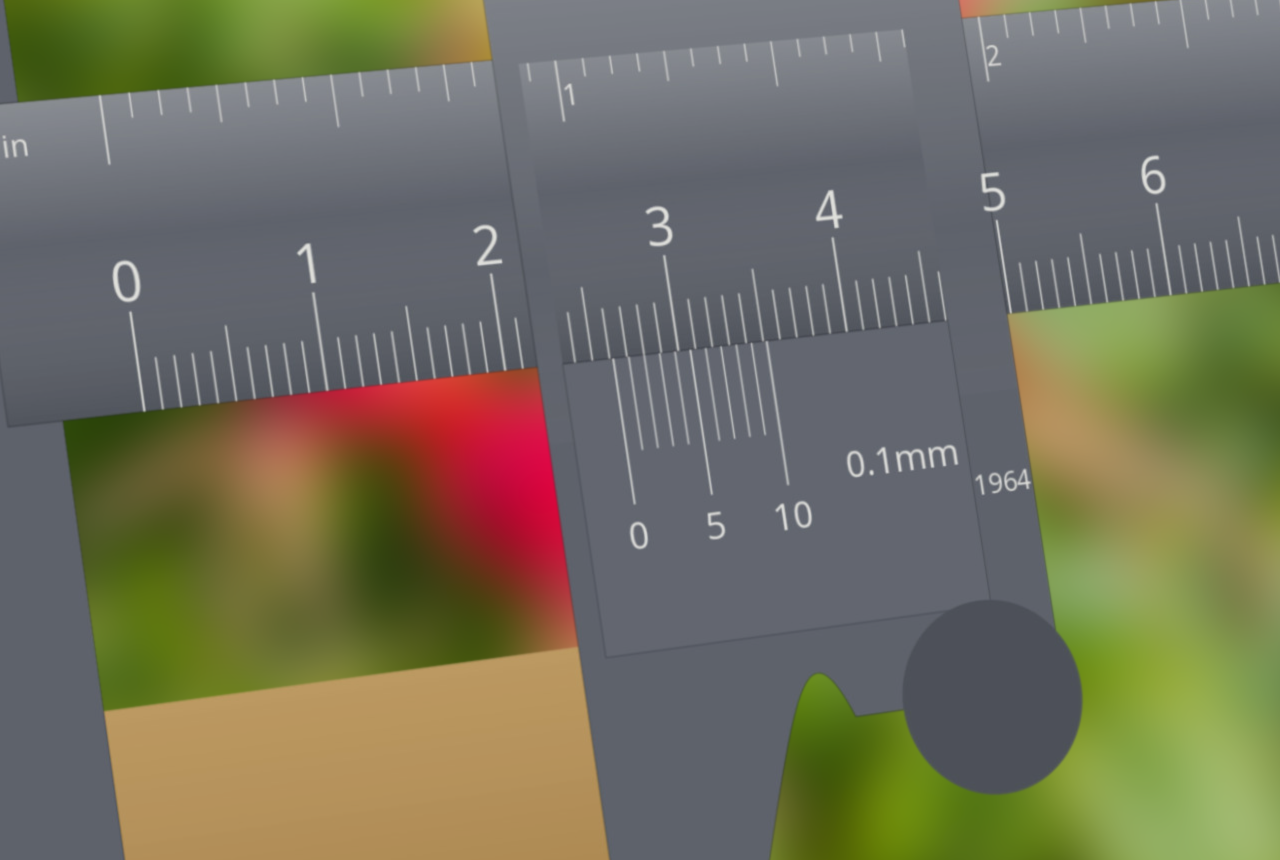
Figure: 26.2mm
